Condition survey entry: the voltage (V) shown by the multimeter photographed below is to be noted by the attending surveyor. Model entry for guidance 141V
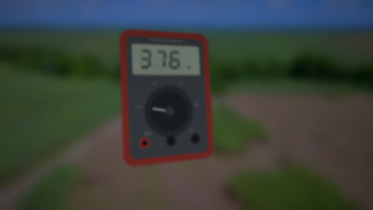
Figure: 376V
